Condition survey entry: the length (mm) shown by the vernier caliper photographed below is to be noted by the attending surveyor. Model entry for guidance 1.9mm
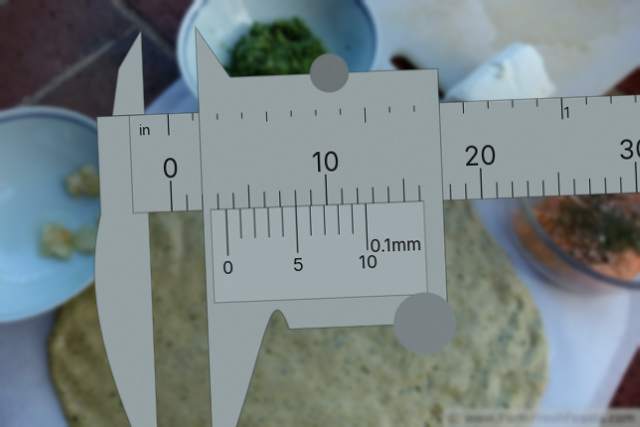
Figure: 3.5mm
